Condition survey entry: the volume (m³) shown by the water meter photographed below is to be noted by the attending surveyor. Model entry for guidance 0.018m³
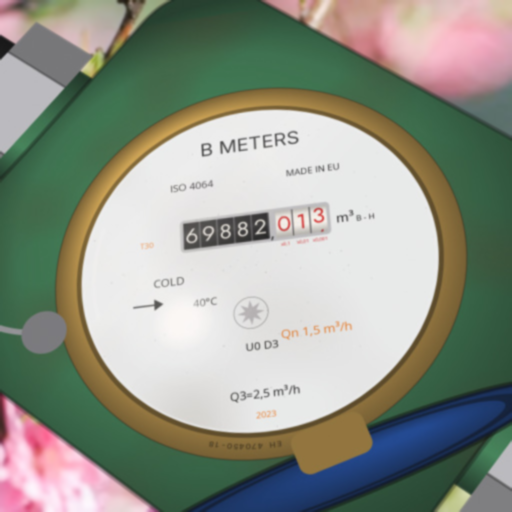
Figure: 69882.013m³
